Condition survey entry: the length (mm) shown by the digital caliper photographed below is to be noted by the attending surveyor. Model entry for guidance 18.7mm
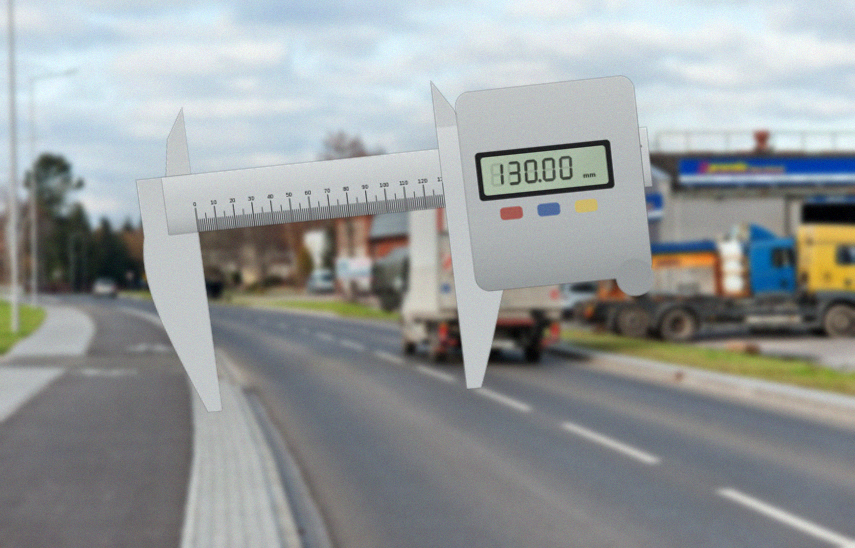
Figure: 130.00mm
